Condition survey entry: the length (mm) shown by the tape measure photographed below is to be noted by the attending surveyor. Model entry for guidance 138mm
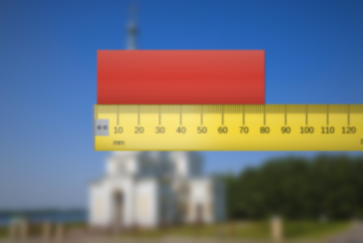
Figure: 80mm
